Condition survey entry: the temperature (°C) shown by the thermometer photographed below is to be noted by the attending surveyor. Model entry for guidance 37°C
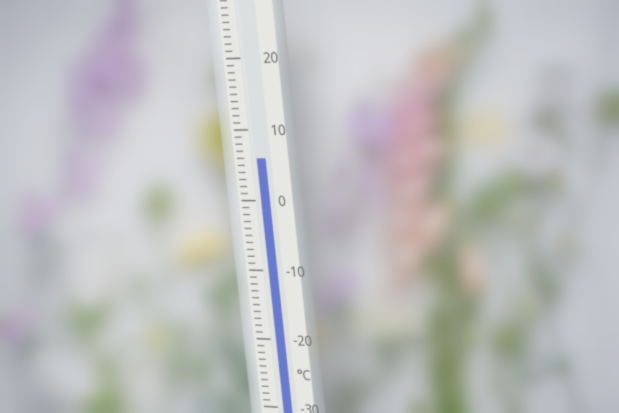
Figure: 6°C
